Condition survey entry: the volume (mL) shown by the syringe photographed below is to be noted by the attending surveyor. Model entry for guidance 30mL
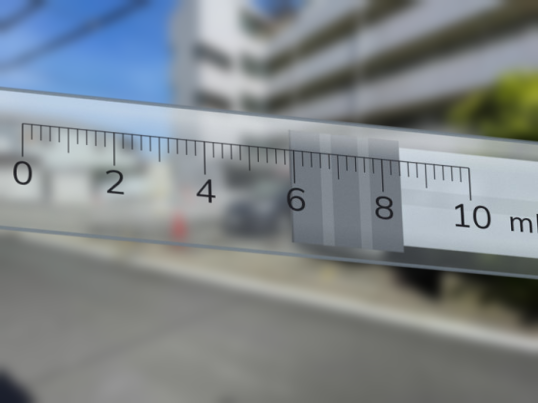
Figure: 5.9mL
